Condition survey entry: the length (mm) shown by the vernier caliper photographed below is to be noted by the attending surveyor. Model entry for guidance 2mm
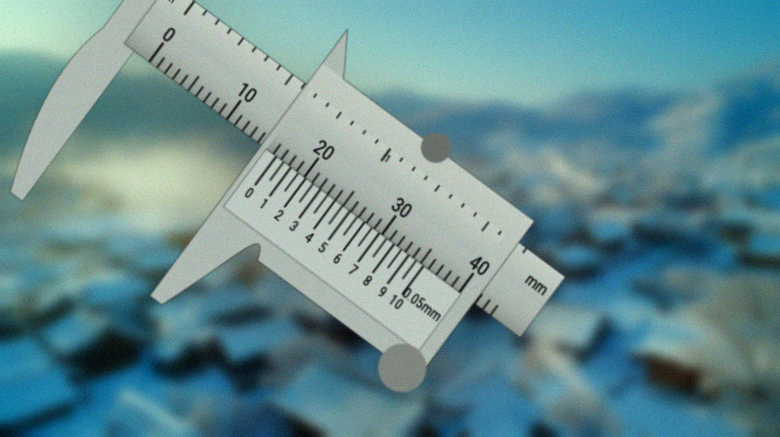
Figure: 16.4mm
